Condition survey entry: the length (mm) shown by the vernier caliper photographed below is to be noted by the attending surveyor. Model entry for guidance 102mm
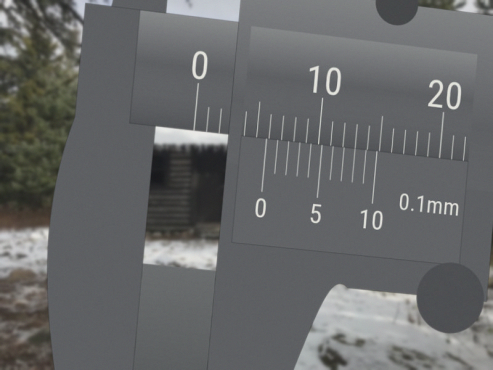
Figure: 5.8mm
